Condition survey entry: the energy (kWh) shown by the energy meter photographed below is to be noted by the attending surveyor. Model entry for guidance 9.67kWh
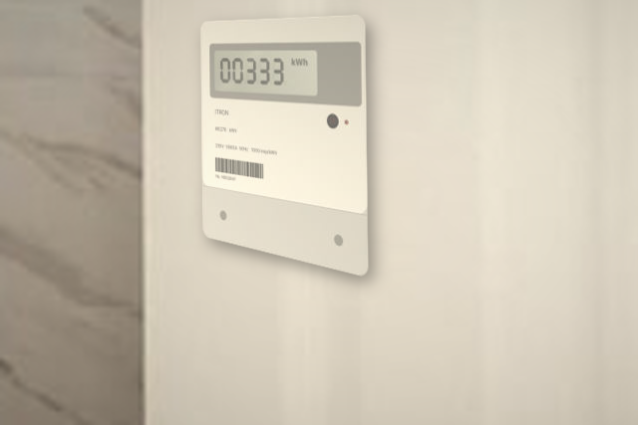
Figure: 333kWh
